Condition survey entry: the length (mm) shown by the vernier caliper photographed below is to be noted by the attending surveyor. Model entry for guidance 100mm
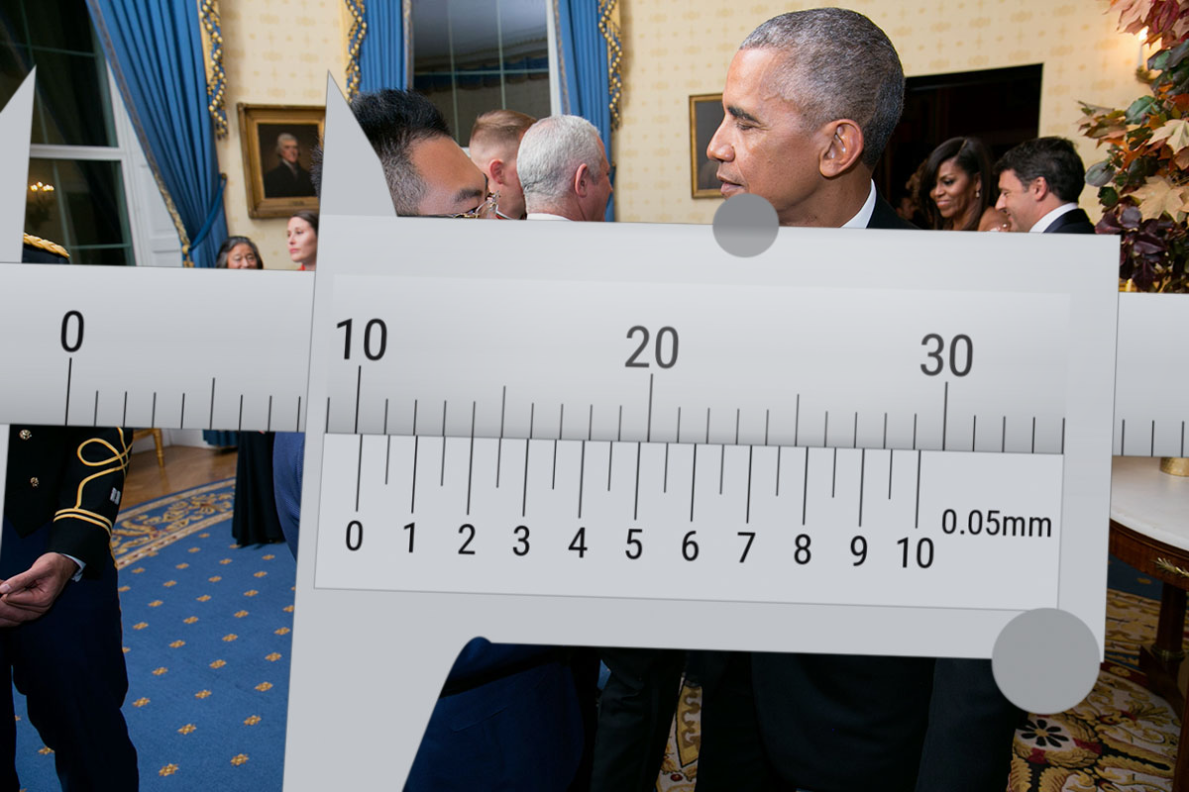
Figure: 10.20mm
